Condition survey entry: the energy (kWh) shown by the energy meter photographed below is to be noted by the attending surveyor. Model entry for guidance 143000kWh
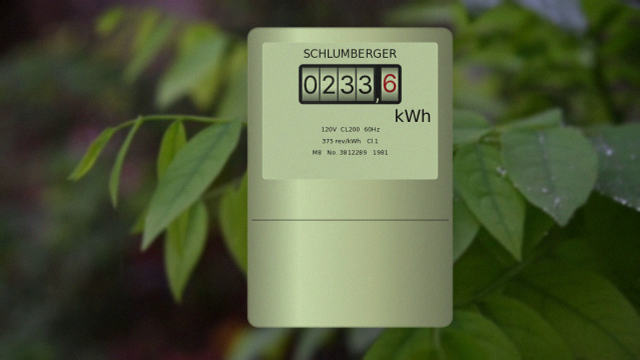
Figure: 233.6kWh
